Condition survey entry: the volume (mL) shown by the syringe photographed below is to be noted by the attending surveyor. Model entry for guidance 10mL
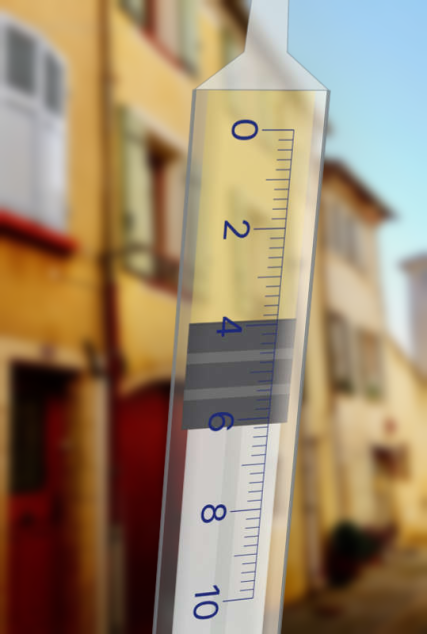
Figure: 3.9mL
